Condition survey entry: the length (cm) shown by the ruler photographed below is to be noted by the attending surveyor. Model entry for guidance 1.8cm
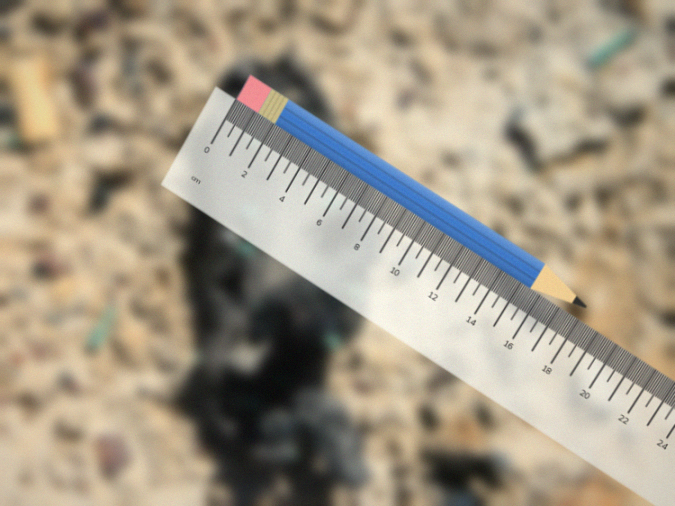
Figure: 18cm
